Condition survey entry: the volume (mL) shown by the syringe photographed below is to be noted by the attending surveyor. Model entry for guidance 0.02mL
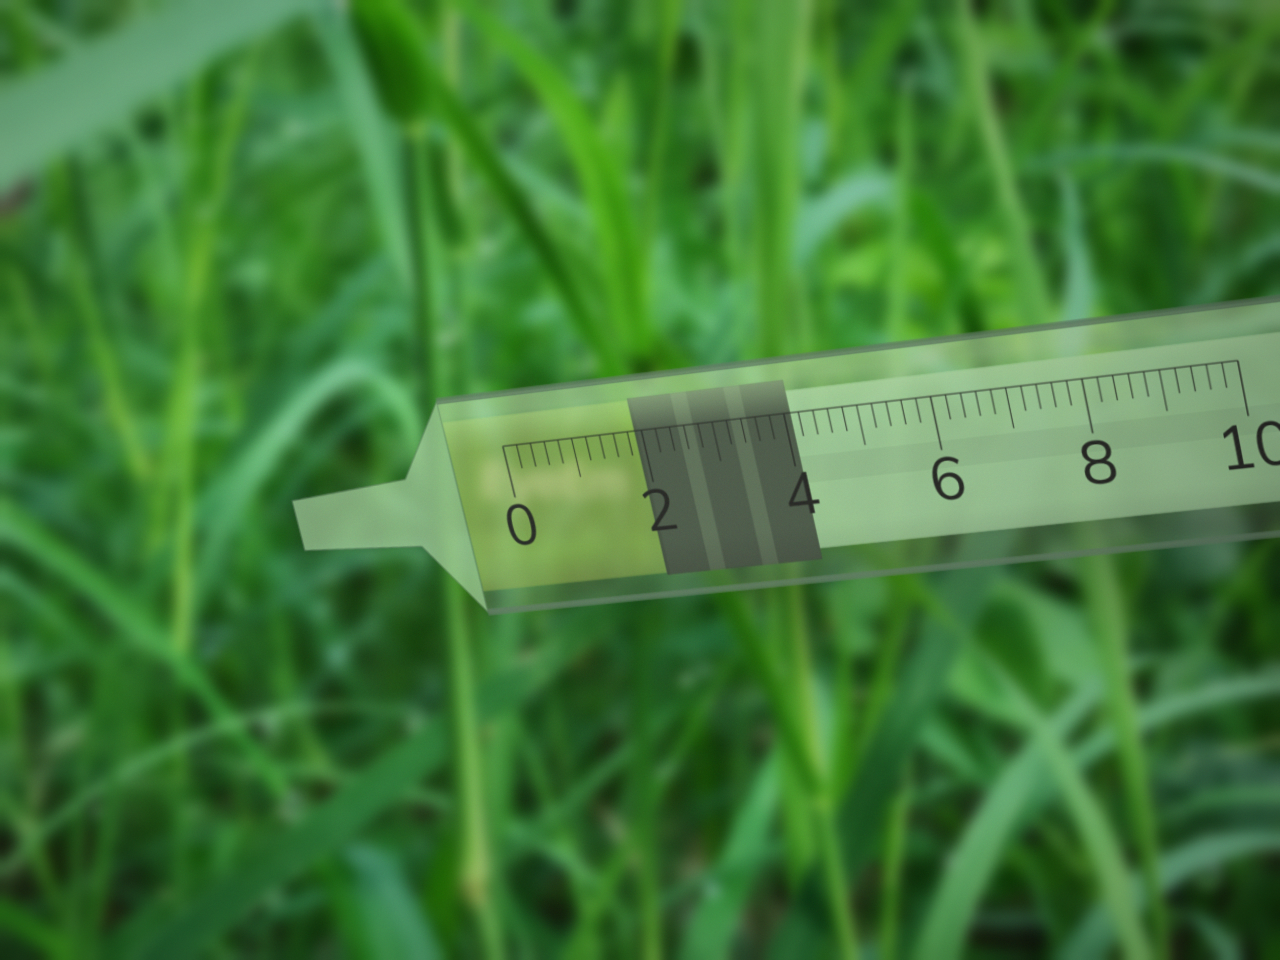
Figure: 1.9mL
